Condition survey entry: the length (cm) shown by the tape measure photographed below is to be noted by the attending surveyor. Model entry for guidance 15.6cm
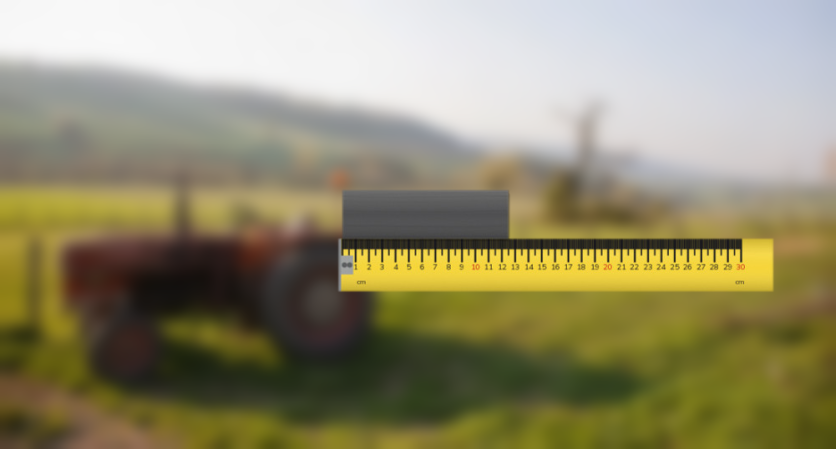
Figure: 12.5cm
